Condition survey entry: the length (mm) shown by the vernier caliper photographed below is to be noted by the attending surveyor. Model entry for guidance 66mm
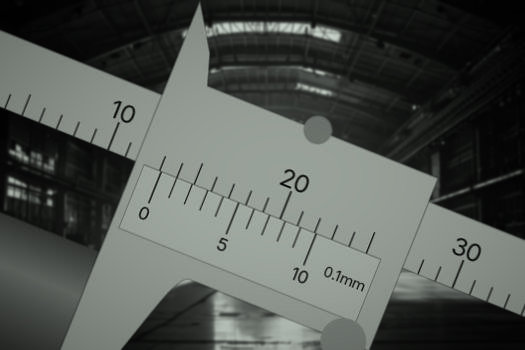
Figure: 13.1mm
